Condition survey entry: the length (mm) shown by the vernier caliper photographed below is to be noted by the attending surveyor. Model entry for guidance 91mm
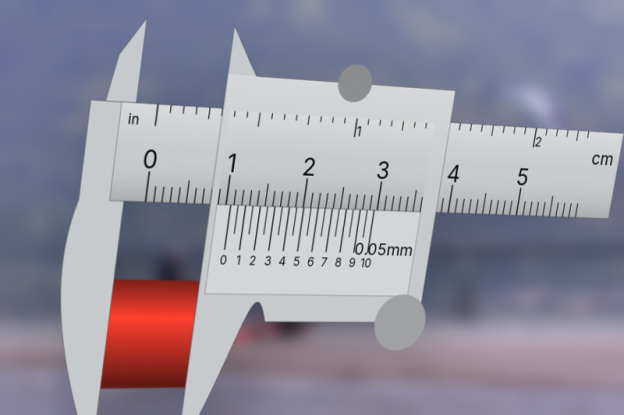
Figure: 10.6mm
